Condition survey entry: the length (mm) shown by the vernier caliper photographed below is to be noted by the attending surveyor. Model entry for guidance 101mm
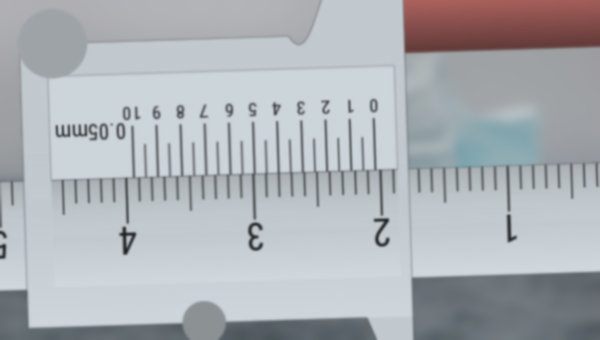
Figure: 20.4mm
